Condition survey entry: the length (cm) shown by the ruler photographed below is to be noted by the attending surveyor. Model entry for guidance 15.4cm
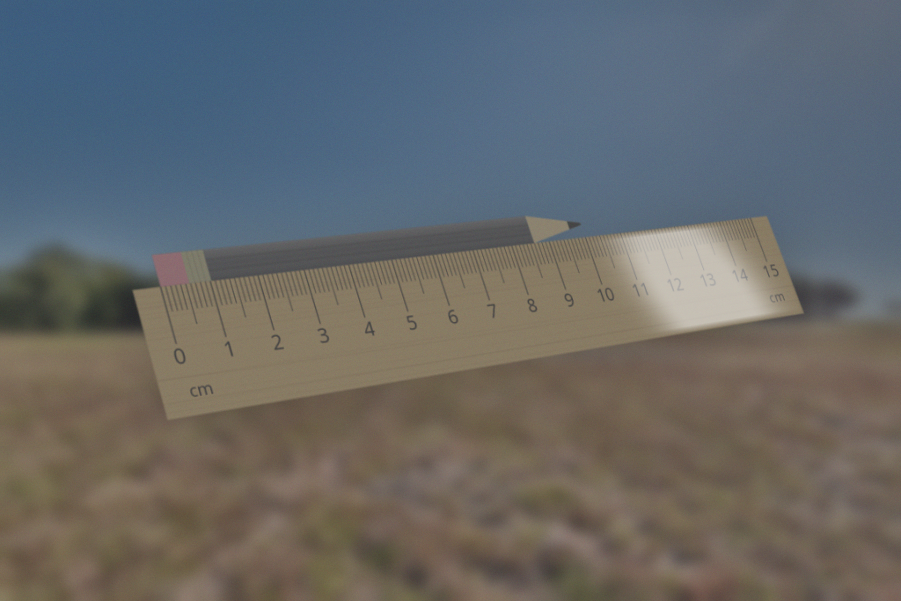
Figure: 10cm
